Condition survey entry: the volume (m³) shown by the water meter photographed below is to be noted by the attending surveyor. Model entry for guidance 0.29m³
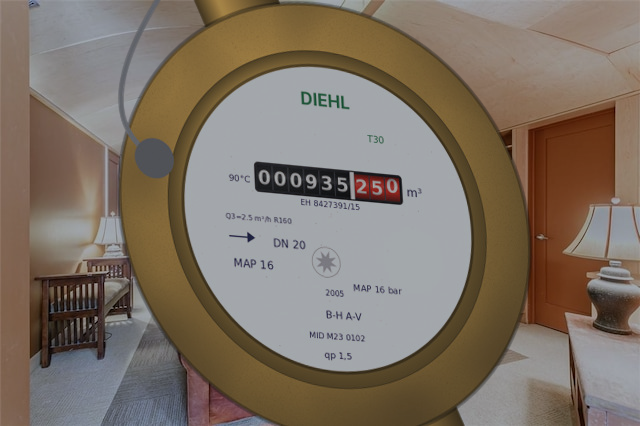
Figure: 935.250m³
